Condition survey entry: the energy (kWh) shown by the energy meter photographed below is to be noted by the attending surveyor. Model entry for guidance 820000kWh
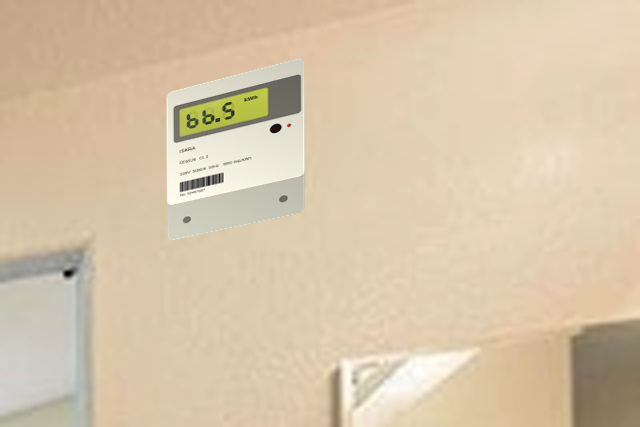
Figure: 66.5kWh
